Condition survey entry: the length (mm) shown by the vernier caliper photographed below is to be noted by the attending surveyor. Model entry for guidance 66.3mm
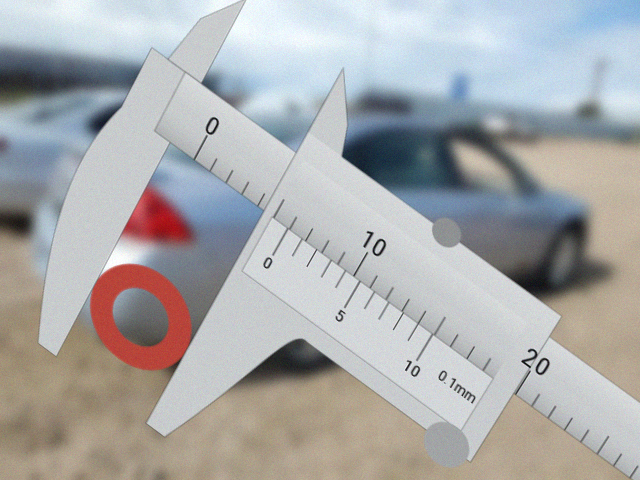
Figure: 5.9mm
